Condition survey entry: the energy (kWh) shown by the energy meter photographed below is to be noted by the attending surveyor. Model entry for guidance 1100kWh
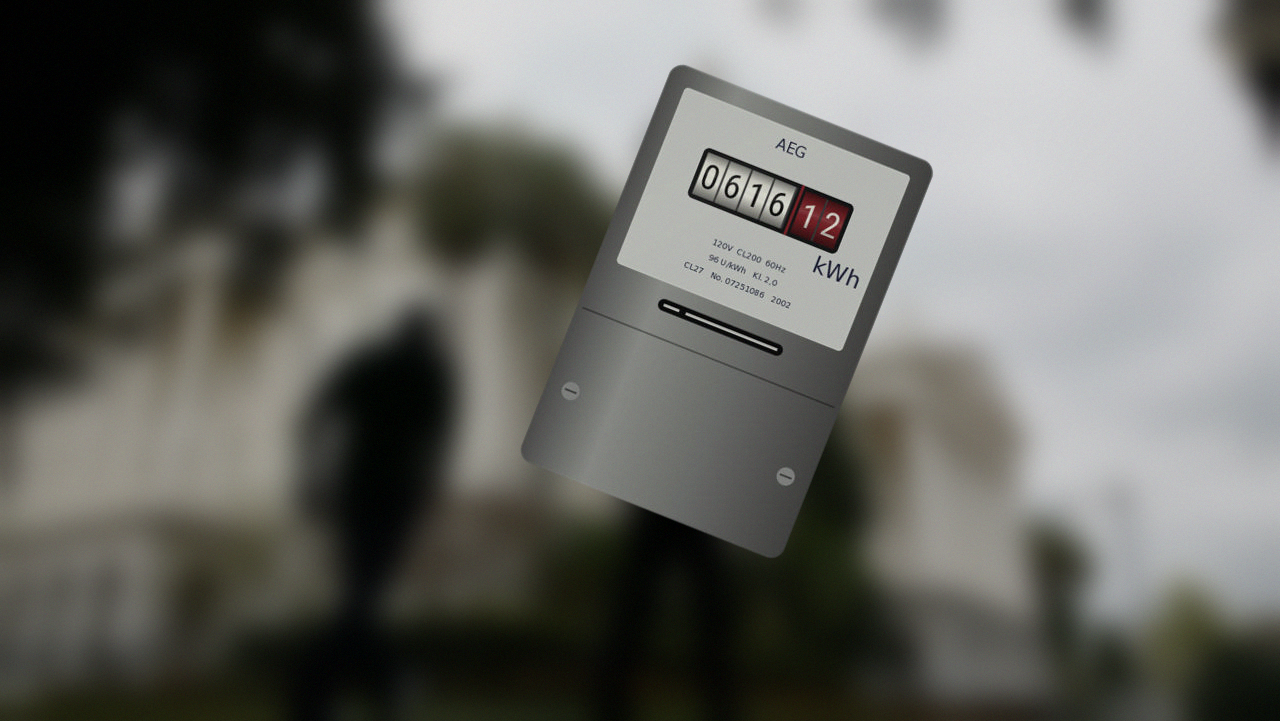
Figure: 616.12kWh
